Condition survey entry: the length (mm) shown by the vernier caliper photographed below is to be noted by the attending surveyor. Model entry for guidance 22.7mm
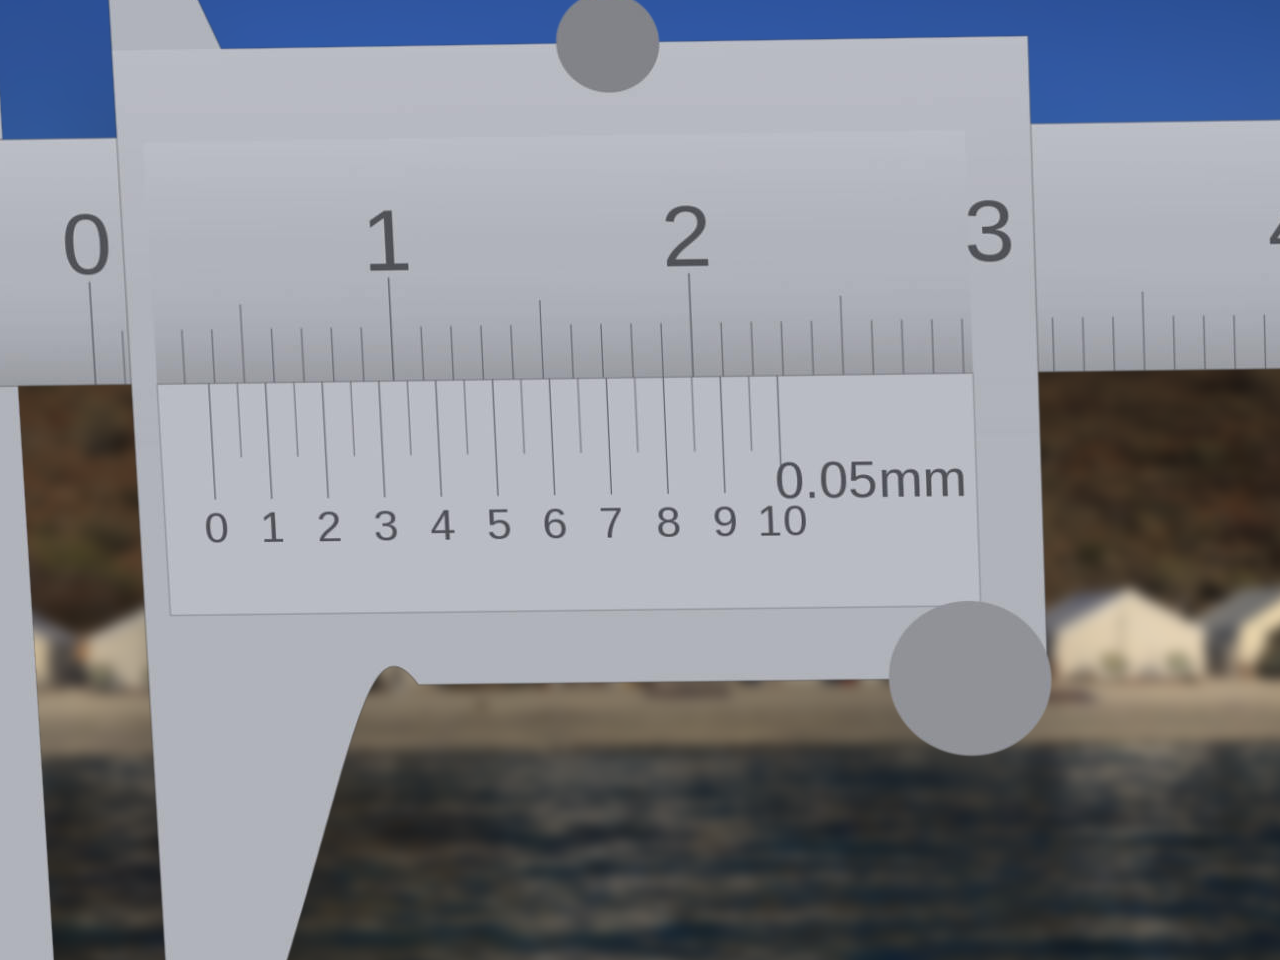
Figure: 3.80mm
